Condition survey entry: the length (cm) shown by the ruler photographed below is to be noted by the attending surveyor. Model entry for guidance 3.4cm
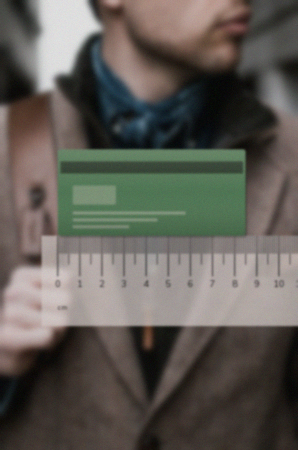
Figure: 8.5cm
